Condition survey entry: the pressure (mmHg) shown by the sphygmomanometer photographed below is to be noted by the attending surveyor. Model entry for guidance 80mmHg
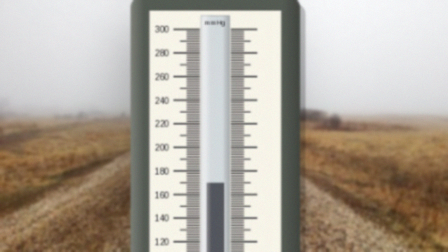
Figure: 170mmHg
